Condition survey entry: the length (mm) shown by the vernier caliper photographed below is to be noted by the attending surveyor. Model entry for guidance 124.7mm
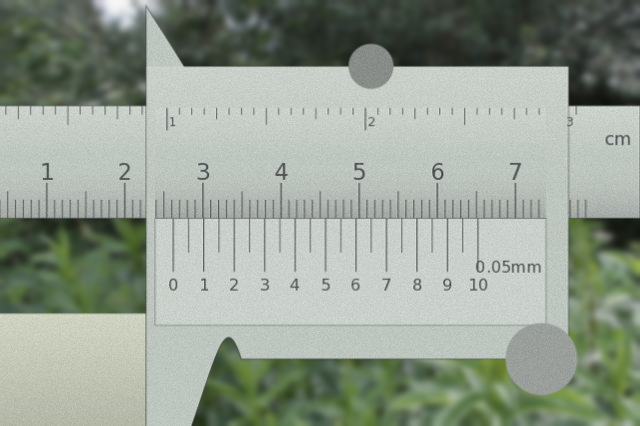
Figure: 26.2mm
